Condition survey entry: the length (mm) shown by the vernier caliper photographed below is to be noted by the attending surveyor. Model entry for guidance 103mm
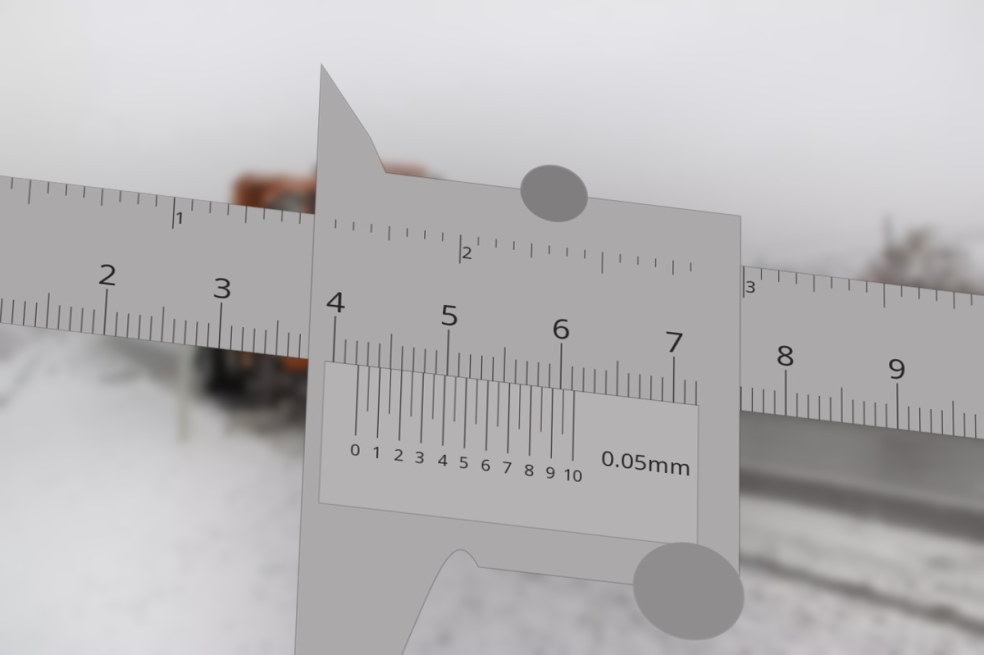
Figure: 42.2mm
